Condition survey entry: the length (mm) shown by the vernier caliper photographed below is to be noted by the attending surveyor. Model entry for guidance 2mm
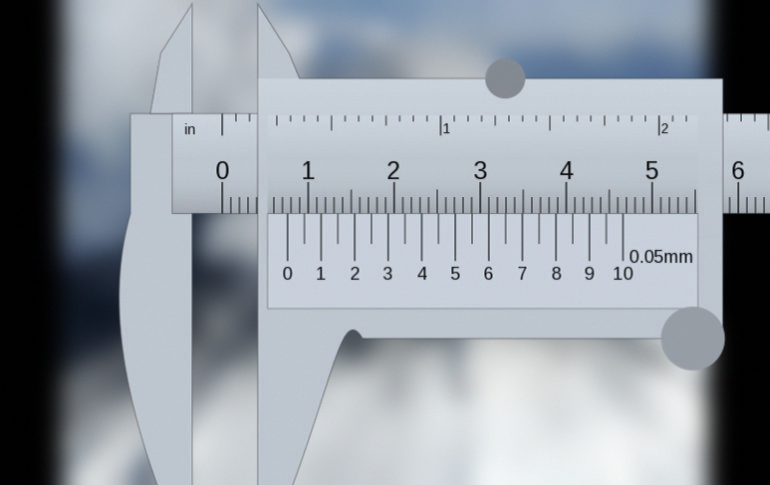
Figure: 7.6mm
